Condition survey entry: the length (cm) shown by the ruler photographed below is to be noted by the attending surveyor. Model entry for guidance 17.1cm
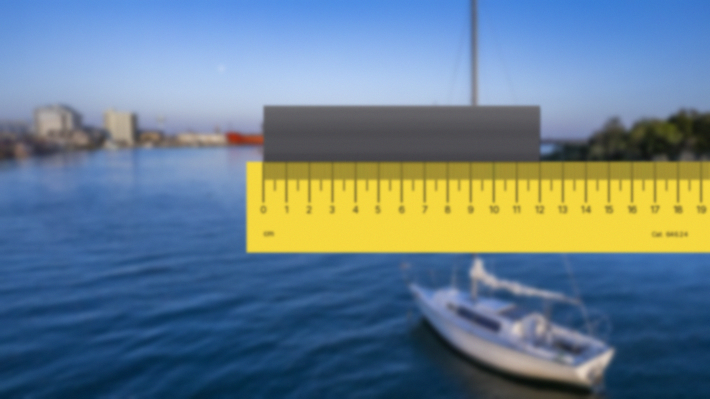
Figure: 12cm
